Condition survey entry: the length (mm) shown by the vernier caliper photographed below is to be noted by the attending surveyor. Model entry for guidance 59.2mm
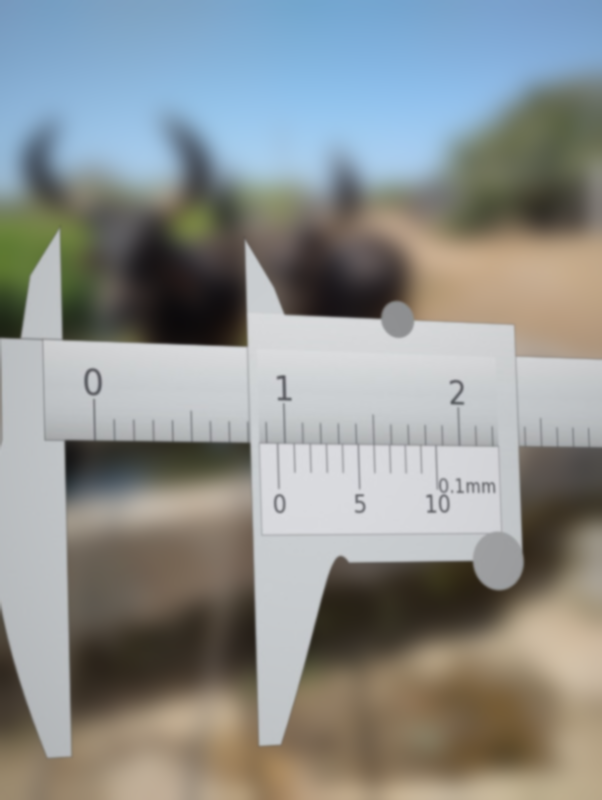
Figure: 9.6mm
